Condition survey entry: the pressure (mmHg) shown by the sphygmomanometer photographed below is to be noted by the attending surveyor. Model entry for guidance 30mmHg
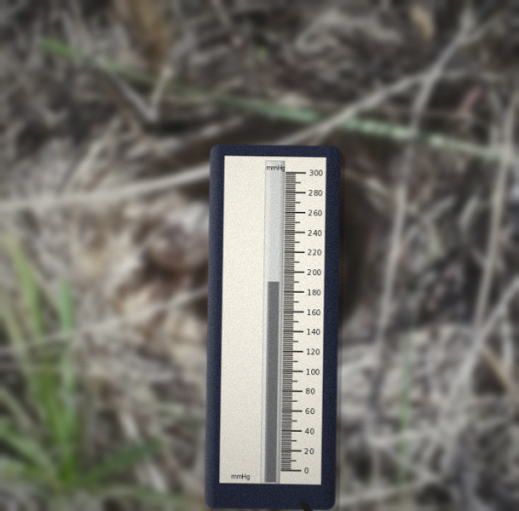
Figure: 190mmHg
